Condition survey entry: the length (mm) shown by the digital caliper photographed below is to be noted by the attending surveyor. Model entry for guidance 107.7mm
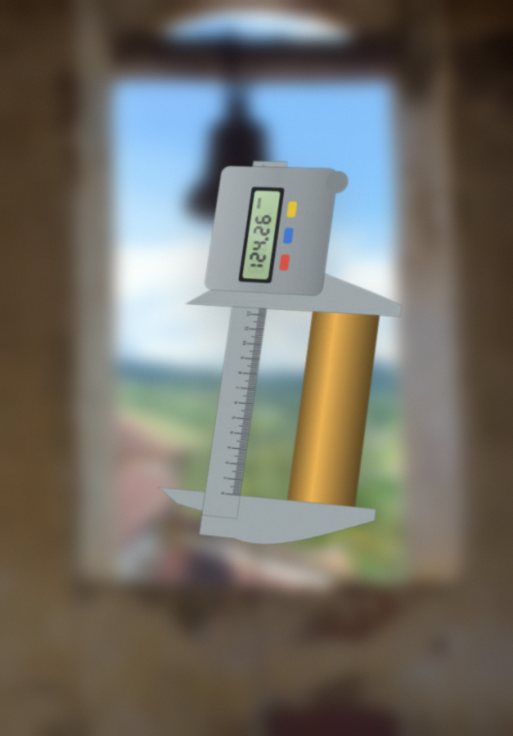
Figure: 124.26mm
